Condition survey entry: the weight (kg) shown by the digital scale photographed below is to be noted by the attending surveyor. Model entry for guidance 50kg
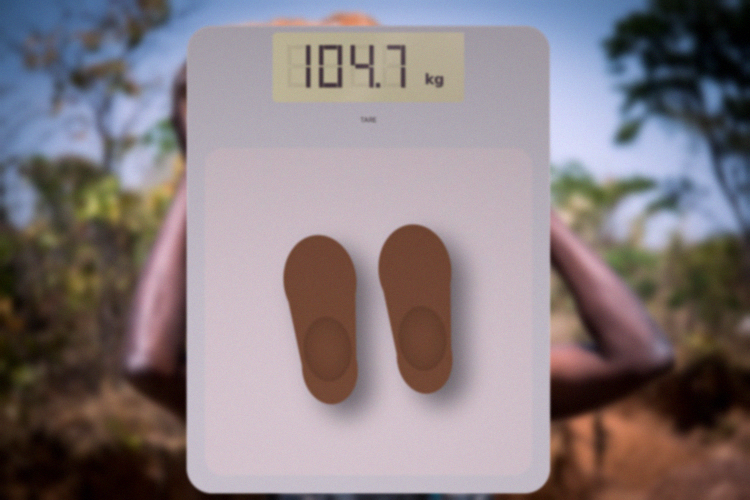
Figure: 104.7kg
